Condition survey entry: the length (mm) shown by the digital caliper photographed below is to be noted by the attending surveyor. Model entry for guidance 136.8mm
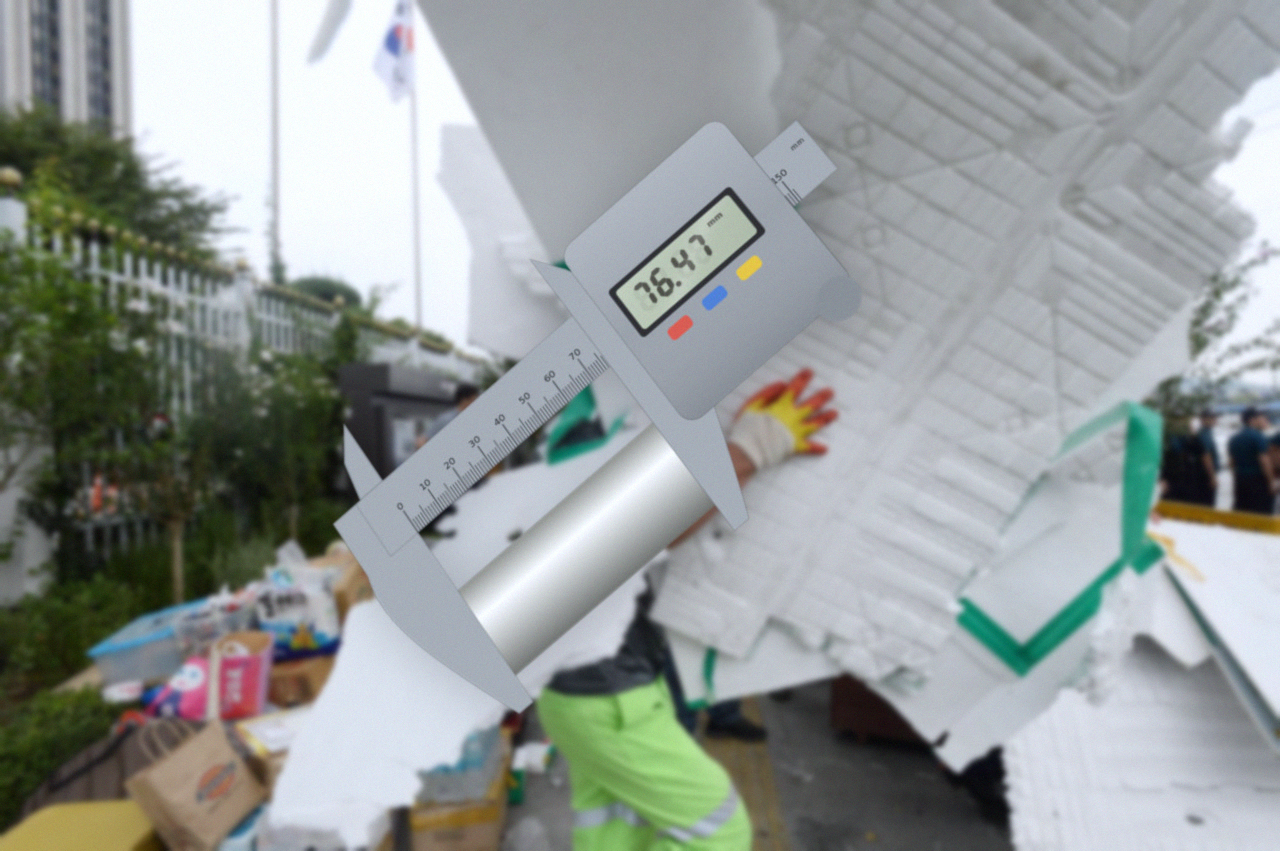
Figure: 76.47mm
